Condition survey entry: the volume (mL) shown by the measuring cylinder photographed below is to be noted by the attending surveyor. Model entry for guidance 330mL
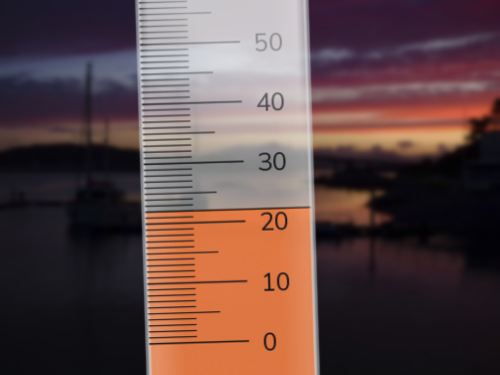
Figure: 22mL
